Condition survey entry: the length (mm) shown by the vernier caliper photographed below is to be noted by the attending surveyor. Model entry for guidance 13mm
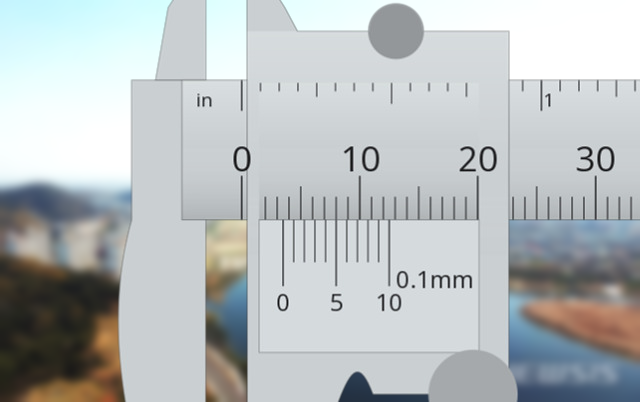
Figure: 3.5mm
